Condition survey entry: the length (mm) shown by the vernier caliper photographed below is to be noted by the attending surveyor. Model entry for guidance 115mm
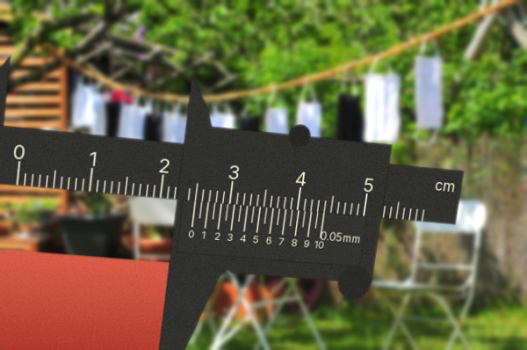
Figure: 25.0mm
